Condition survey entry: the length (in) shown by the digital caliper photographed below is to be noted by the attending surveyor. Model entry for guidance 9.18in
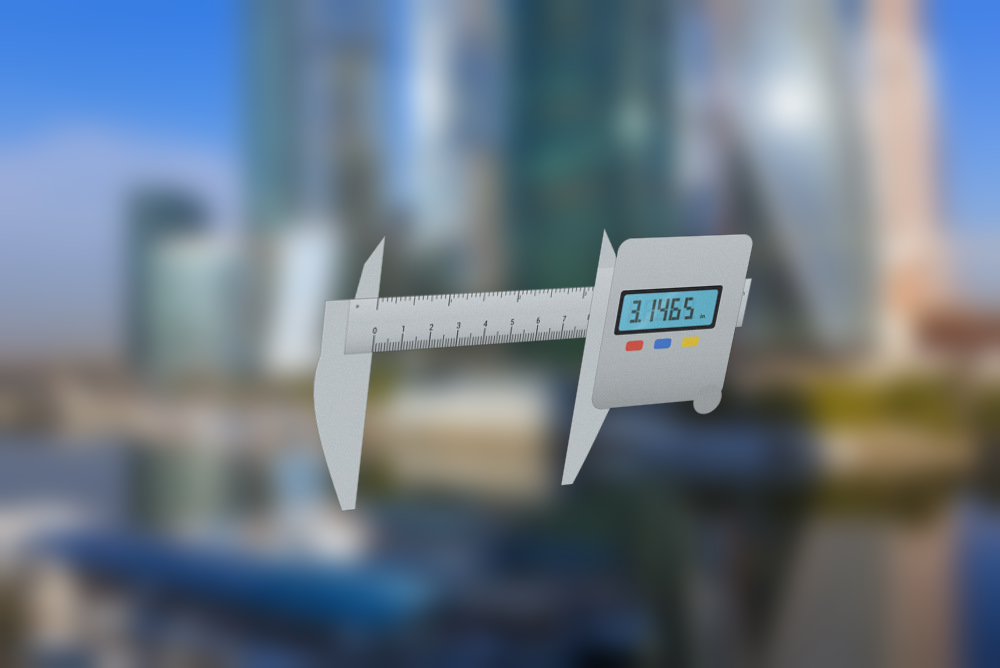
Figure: 3.1465in
